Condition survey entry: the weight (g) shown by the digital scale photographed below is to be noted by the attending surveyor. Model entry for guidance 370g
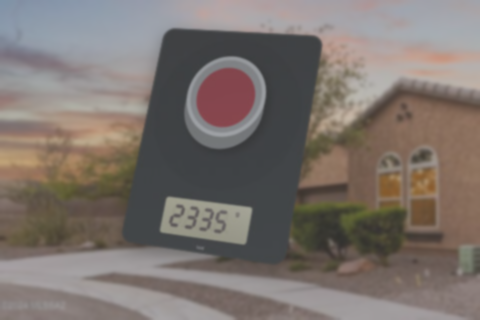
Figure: 2335g
